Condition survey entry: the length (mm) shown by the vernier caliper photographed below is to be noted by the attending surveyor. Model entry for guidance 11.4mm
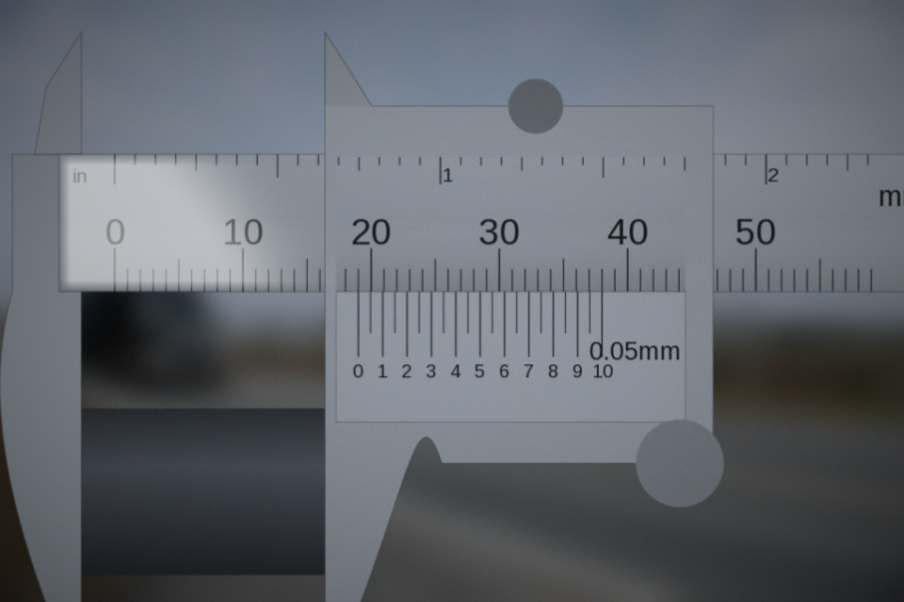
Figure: 19.0mm
